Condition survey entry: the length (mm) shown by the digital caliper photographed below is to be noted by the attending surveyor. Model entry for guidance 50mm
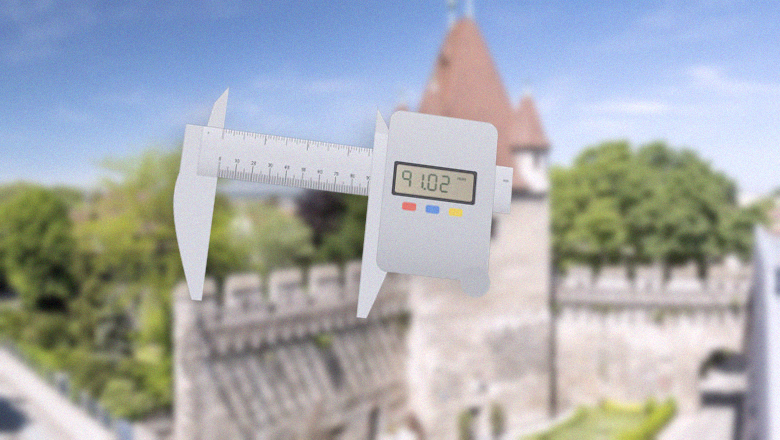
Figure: 91.02mm
